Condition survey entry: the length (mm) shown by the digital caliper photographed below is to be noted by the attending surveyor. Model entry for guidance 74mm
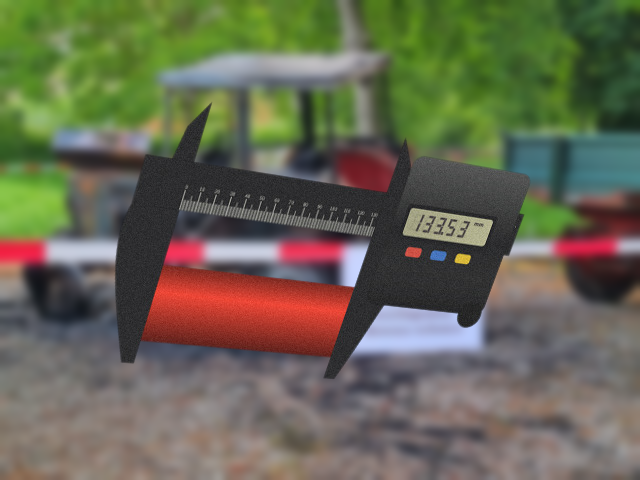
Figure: 133.53mm
